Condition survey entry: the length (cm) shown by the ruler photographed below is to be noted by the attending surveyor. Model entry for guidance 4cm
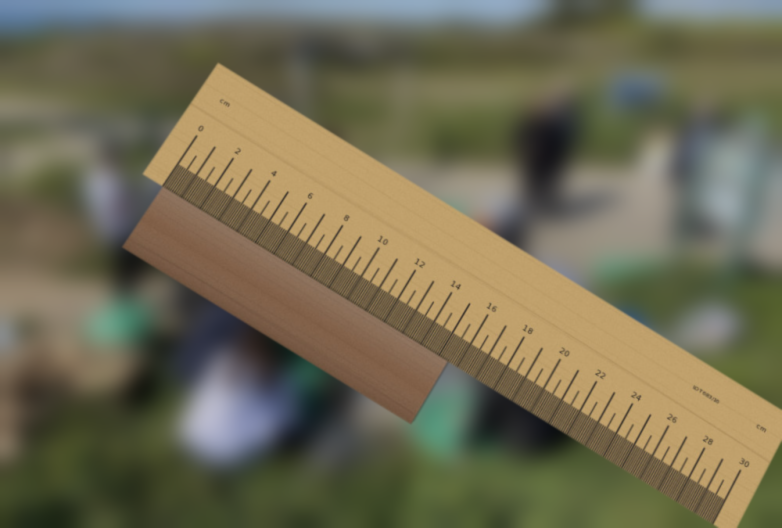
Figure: 15.5cm
